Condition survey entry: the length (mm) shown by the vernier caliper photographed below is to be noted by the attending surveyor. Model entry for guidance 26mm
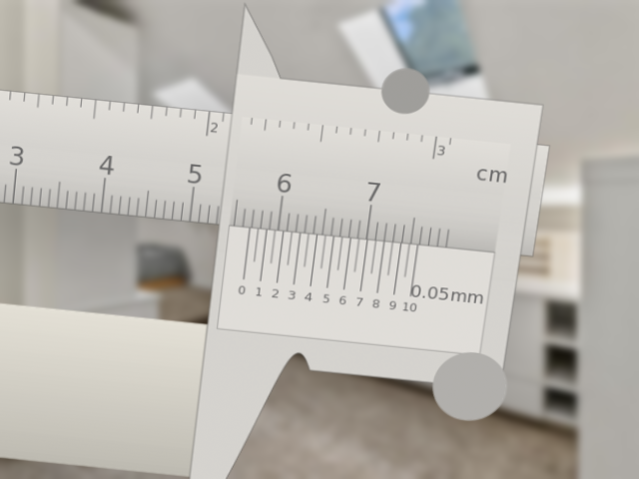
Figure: 56.8mm
